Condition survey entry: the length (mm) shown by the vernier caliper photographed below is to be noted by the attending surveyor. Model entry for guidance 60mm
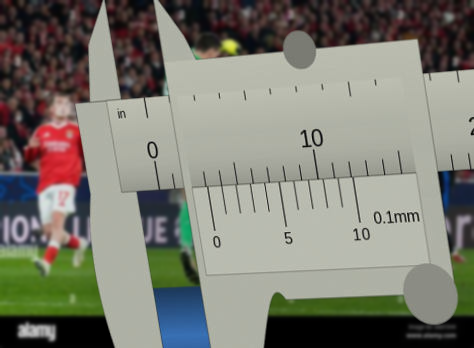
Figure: 3.1mm
